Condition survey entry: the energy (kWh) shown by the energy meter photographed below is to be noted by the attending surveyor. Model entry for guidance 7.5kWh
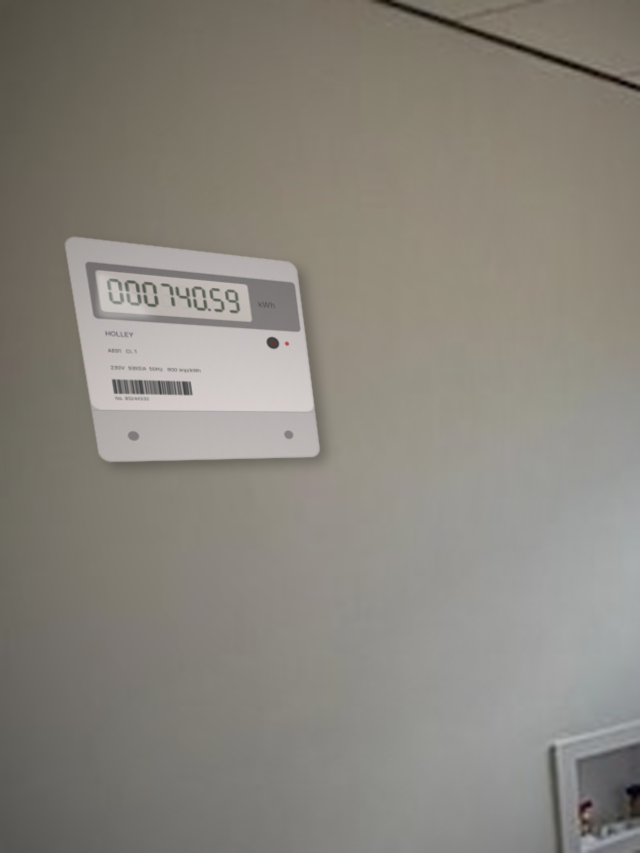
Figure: 740.59kWh
